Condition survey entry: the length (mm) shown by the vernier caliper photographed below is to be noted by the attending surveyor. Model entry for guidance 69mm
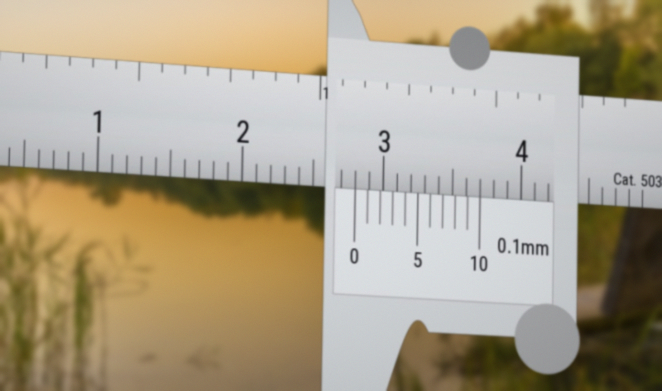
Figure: 28.0mm
